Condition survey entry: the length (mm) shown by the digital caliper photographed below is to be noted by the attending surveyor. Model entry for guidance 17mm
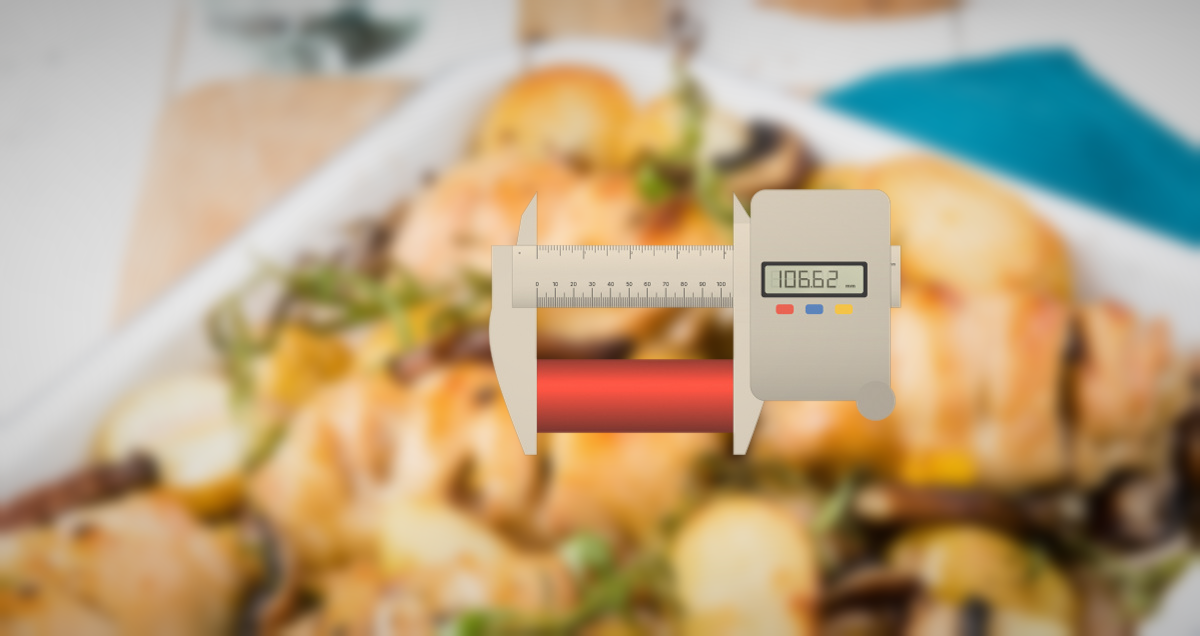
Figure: 106.62mm
